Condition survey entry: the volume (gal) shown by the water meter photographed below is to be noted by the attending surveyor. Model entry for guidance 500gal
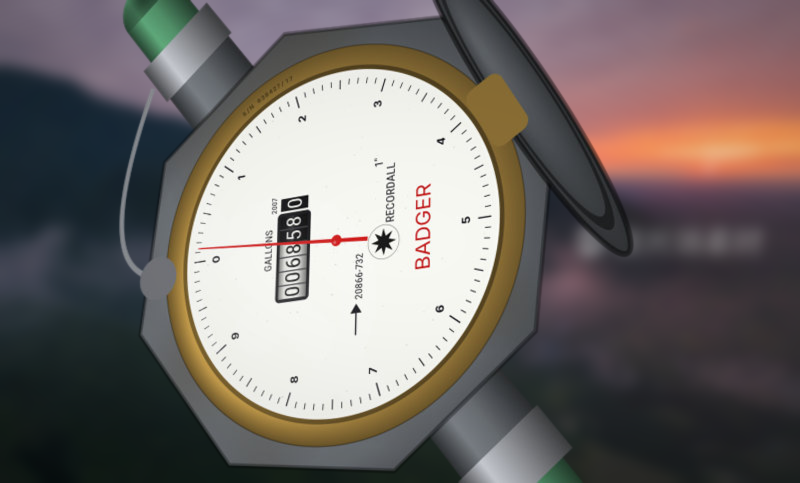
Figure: 68580.1gal
